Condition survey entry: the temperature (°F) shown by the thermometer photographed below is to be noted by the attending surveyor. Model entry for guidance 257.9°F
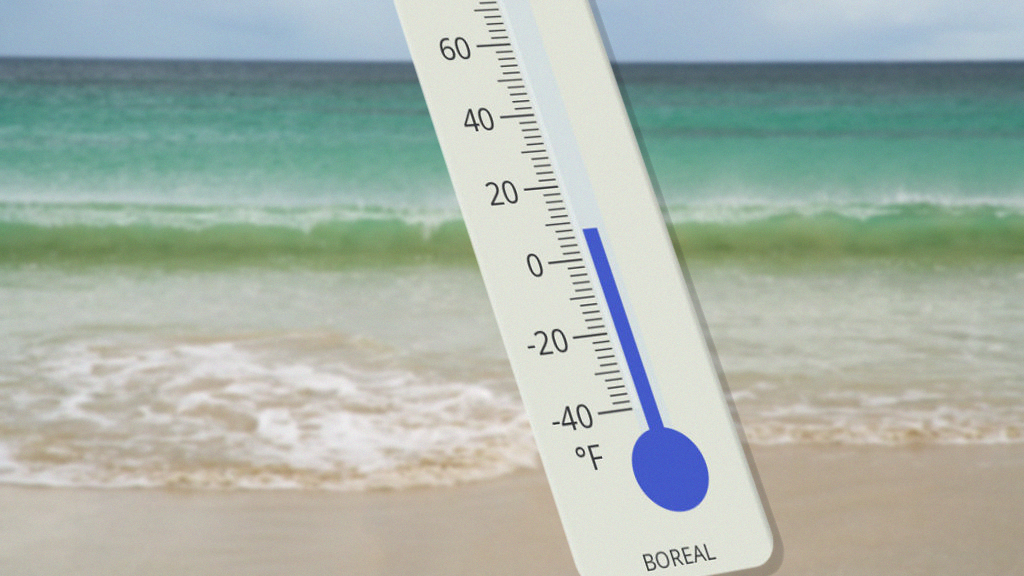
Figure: 8°F
